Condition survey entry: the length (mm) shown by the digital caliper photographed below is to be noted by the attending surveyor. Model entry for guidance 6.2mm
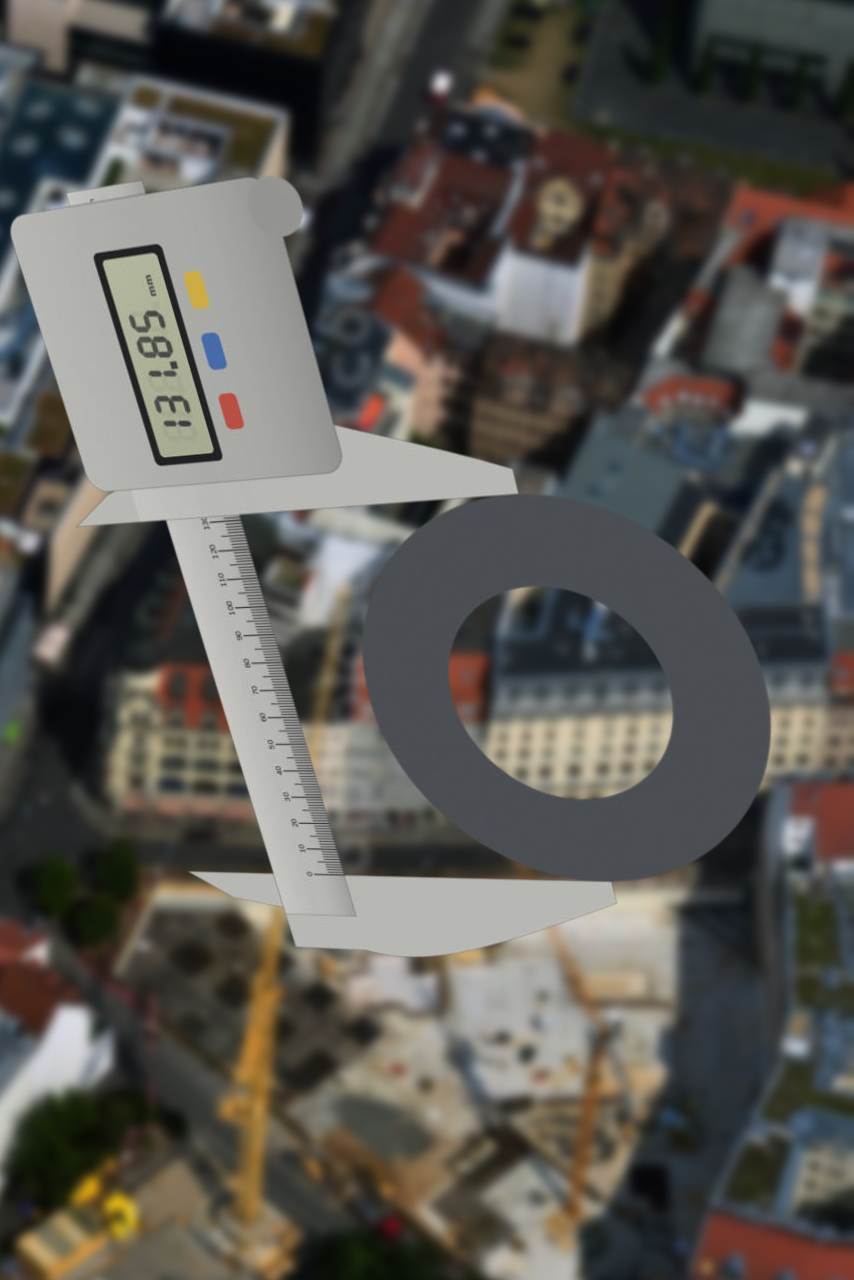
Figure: 131.85mm
